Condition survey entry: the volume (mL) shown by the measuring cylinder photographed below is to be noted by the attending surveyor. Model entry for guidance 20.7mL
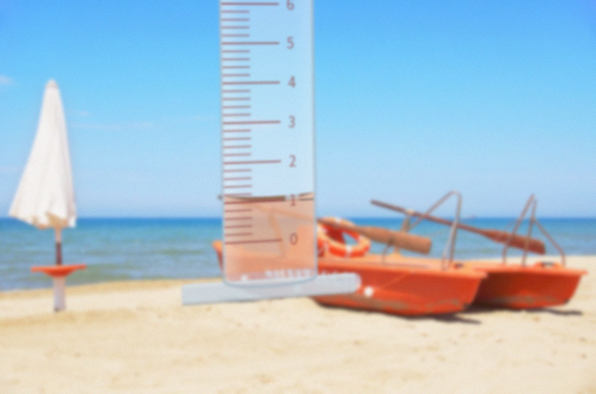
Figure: 1mL
